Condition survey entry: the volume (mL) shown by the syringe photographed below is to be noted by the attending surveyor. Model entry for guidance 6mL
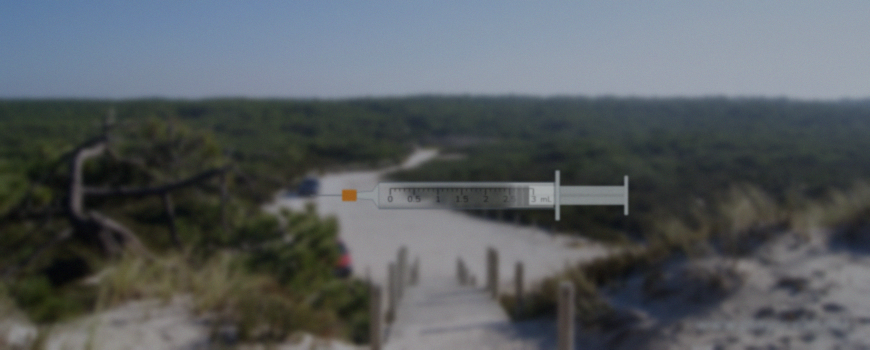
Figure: 2.5mL
